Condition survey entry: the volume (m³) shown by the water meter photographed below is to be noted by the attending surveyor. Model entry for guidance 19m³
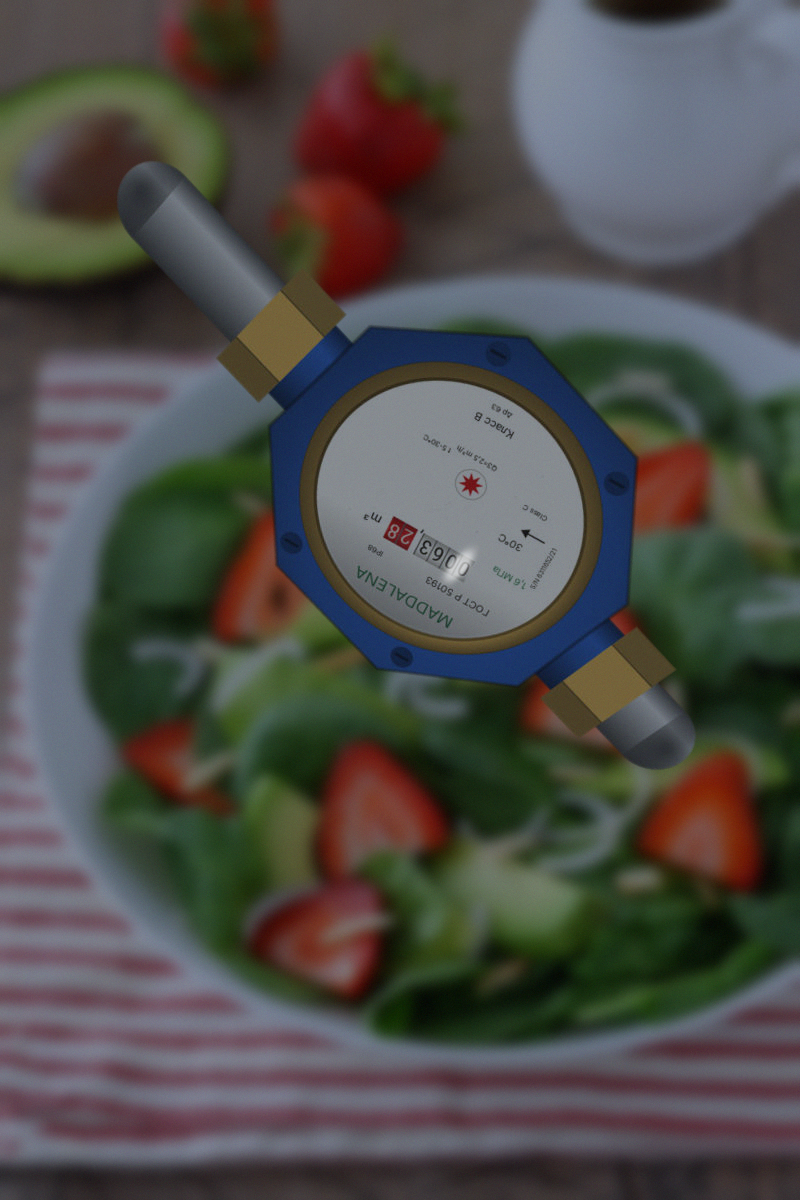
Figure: 63.28m³
